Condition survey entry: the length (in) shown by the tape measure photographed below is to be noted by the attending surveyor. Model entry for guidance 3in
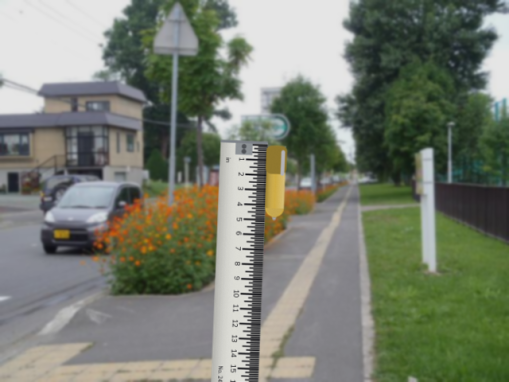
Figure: 5in
